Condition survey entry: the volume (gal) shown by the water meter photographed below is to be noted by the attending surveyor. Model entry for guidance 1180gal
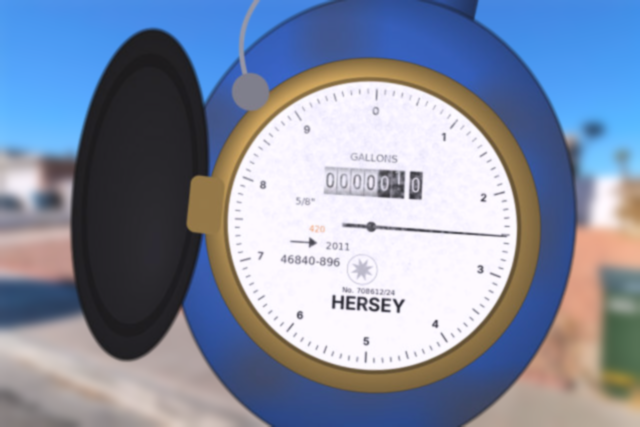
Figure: 12.5gal
